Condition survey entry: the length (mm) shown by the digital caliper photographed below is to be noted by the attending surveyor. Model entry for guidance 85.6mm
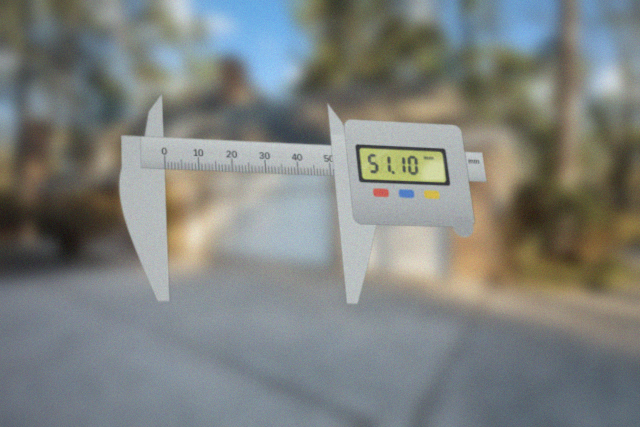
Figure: 51.10mm
